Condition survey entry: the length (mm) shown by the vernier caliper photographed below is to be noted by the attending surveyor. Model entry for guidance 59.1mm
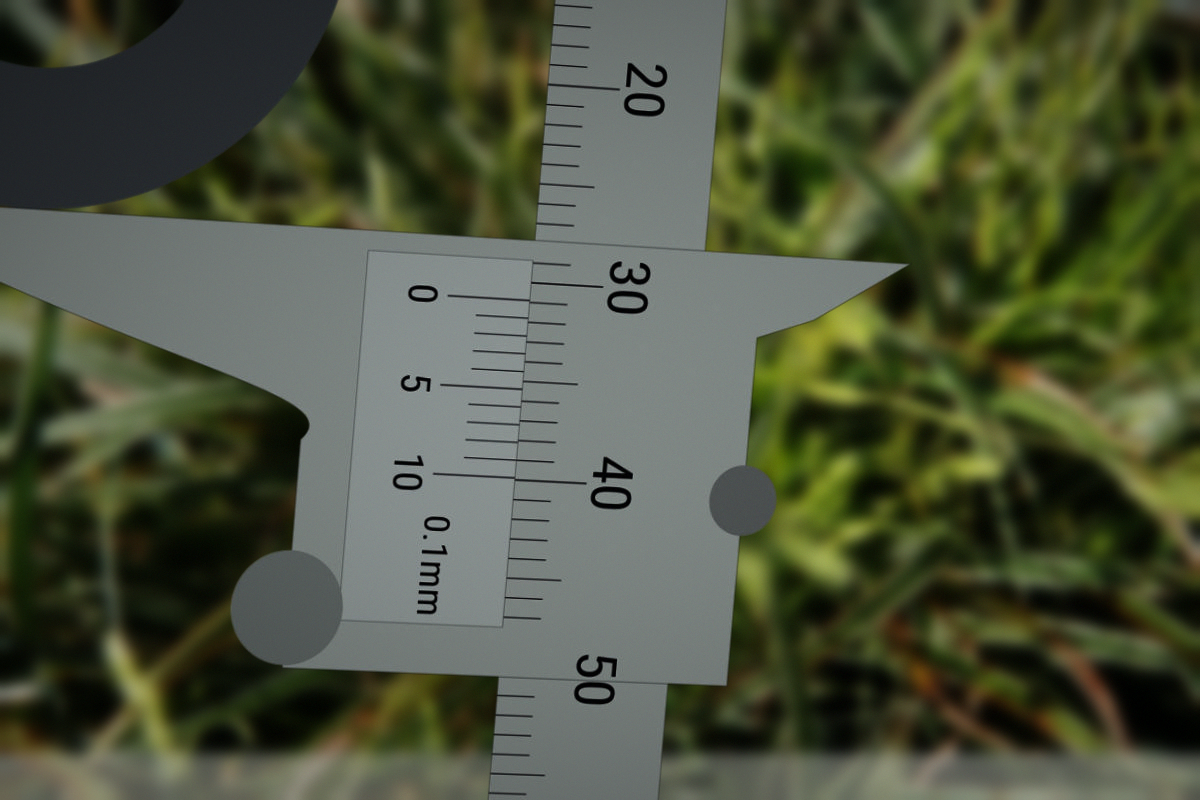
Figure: 30.9mm
